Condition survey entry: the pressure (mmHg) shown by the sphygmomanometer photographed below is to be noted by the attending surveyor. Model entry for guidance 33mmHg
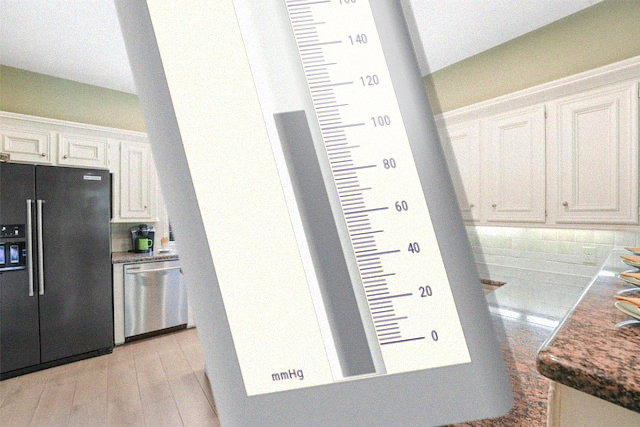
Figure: 110mmHg
